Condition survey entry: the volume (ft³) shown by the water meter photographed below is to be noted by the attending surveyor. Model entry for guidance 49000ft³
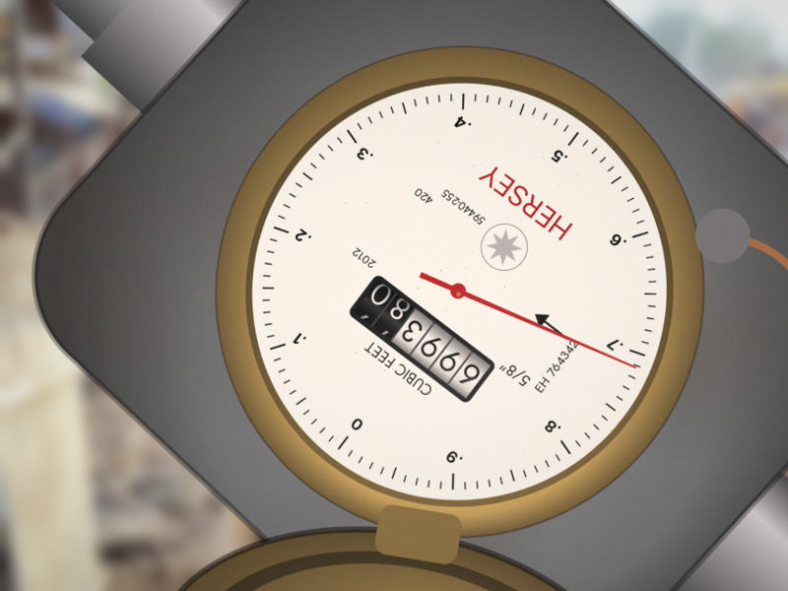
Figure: 699379.71ft³
